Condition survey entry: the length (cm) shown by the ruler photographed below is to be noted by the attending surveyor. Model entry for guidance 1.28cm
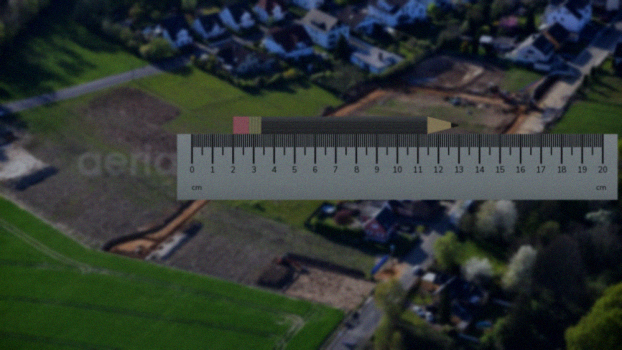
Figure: 11cm
